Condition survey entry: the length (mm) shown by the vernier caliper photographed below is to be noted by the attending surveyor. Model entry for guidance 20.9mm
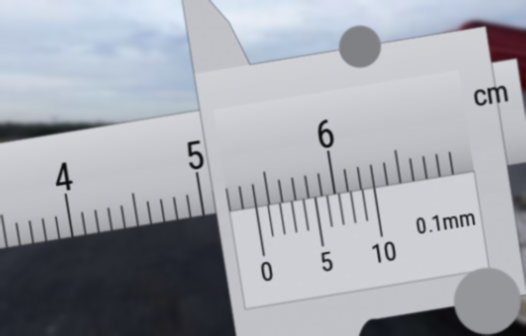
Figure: 54.0mm
